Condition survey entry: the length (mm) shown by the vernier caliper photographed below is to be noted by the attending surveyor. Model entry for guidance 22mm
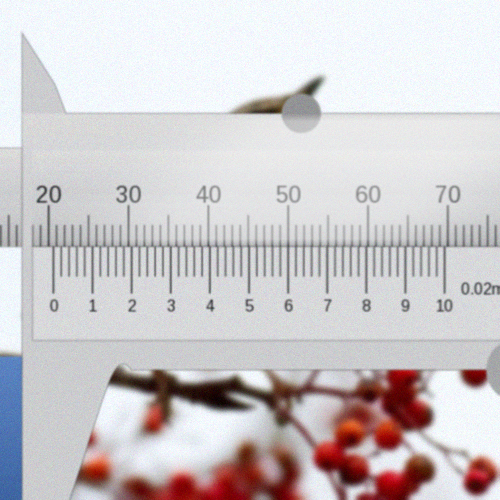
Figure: 20.6mm
